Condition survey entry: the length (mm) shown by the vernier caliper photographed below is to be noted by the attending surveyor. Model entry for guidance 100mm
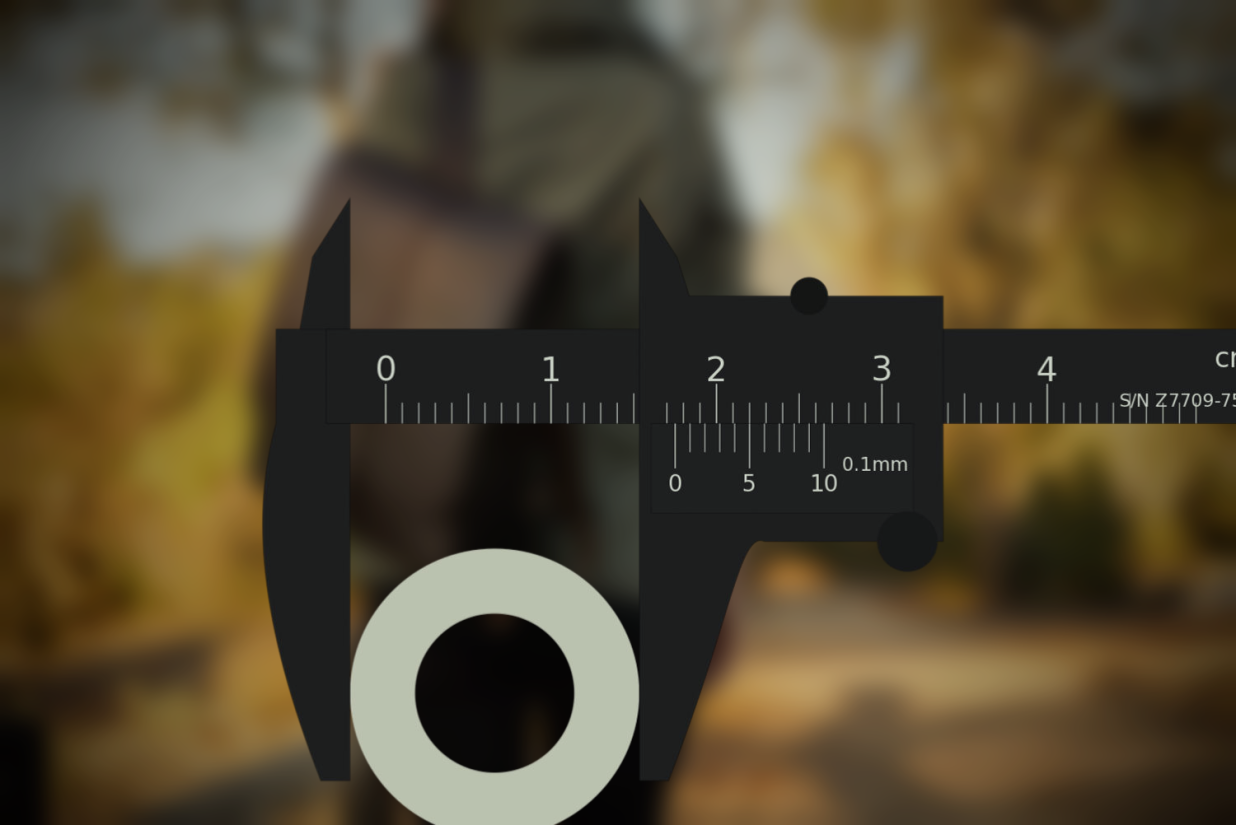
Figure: 17.5mm
